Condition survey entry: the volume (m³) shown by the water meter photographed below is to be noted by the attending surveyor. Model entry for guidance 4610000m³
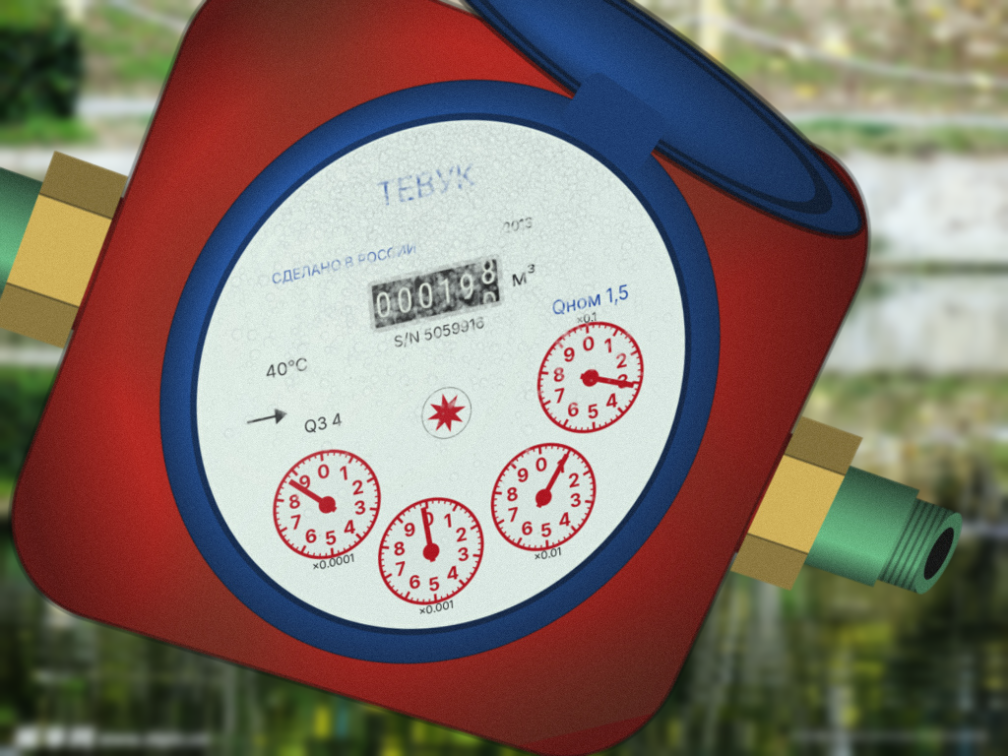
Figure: 198.3098m³
